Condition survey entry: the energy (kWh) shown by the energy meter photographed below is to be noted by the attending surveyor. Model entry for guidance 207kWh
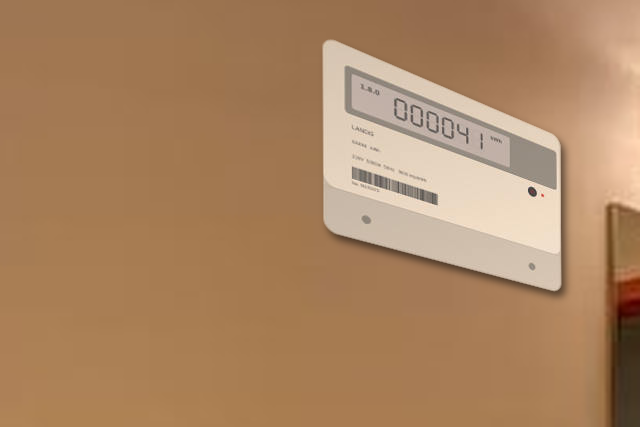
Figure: 41kWh
